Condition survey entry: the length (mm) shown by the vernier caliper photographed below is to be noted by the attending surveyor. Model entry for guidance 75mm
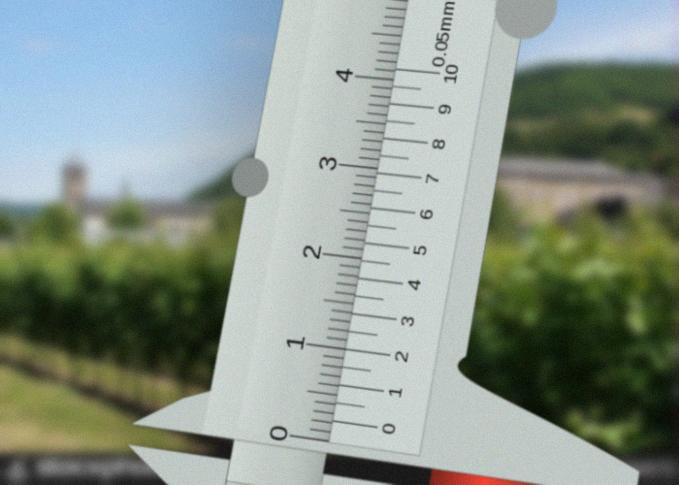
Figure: 2.2mm
